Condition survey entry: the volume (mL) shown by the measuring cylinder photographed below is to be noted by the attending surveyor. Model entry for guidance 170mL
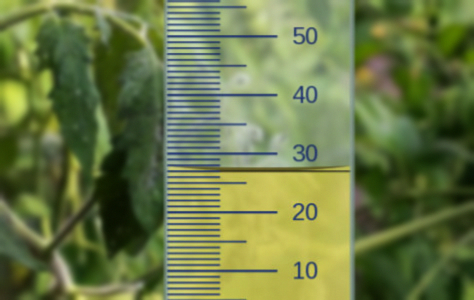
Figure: 27mL
